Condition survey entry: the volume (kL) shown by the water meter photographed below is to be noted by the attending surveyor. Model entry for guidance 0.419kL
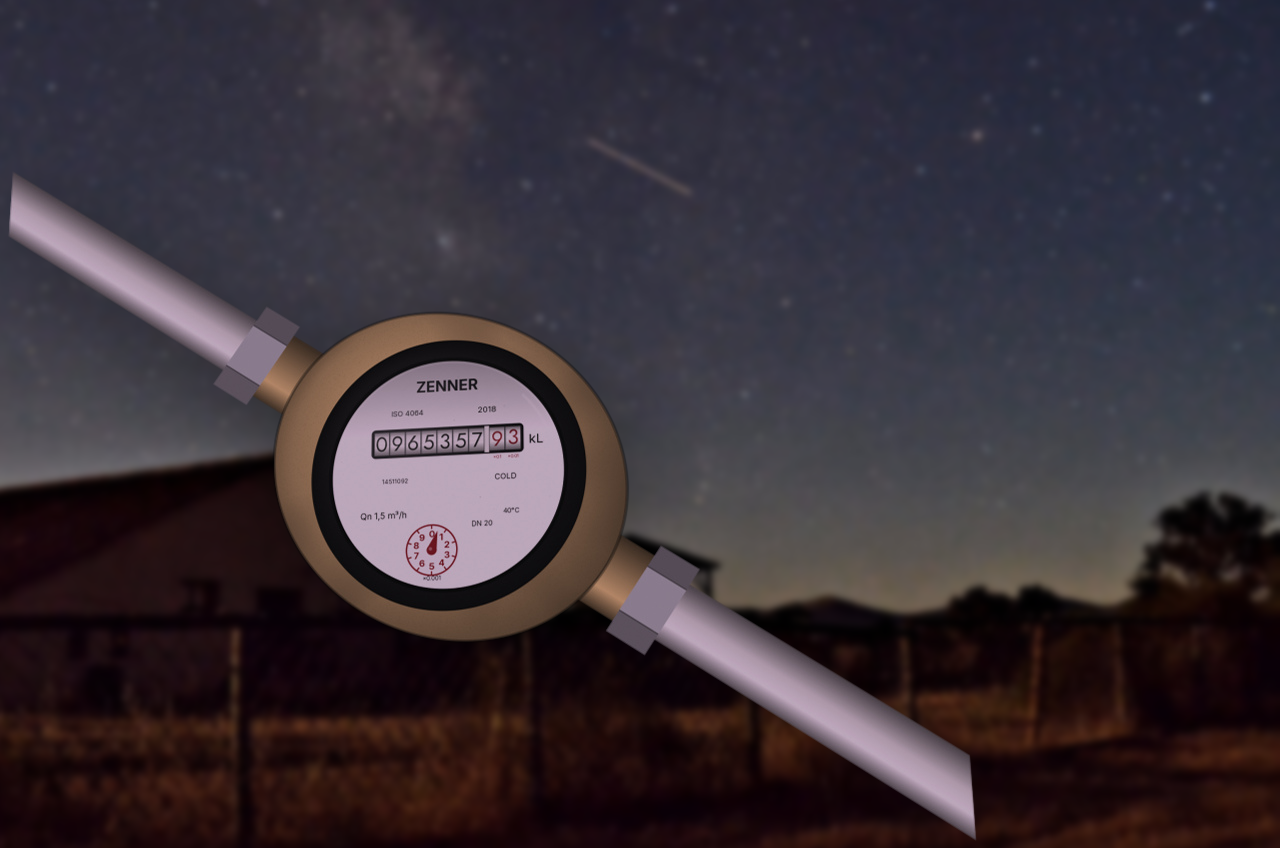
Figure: 965357.930kL
